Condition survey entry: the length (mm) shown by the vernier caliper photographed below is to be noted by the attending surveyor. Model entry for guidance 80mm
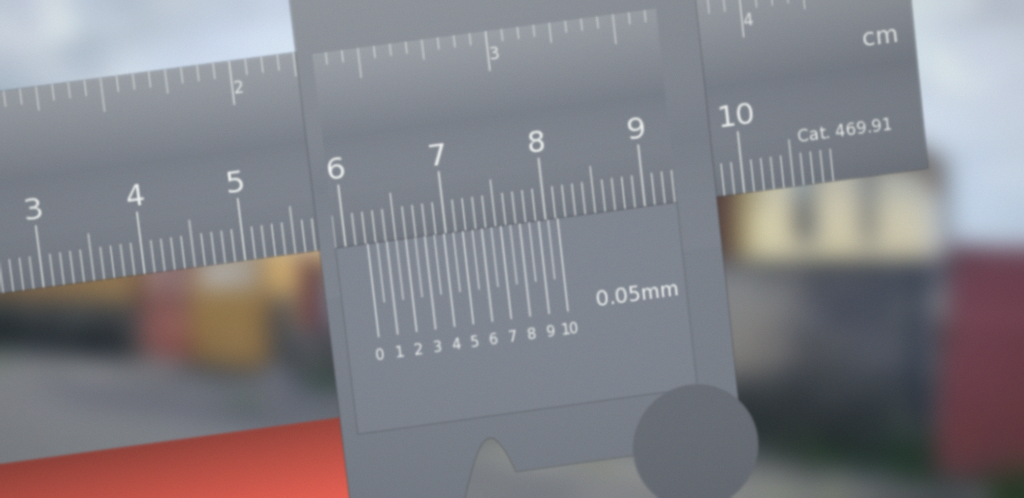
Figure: 62.2mm
